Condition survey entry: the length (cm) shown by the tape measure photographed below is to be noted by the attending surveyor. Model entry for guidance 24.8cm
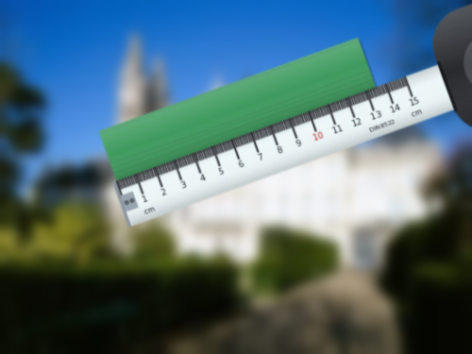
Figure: 13.5cm
